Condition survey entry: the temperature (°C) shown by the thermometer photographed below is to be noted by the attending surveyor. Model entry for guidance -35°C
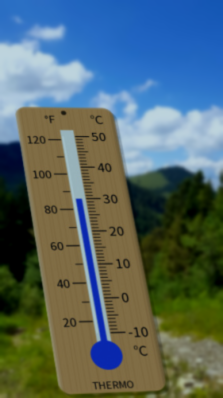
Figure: 30°C
